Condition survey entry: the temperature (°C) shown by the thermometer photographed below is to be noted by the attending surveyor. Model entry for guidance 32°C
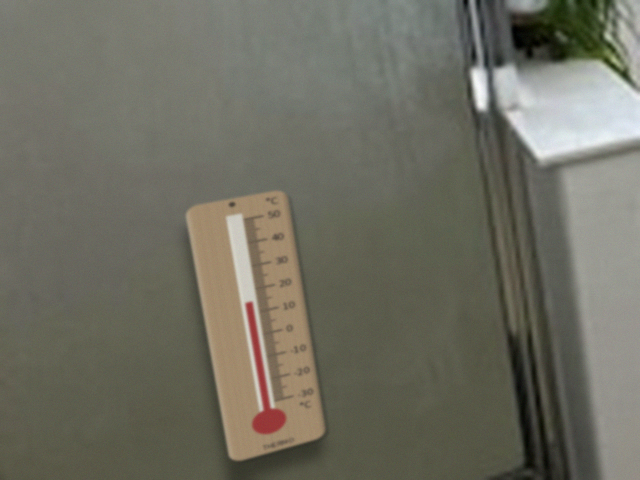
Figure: 15°C
